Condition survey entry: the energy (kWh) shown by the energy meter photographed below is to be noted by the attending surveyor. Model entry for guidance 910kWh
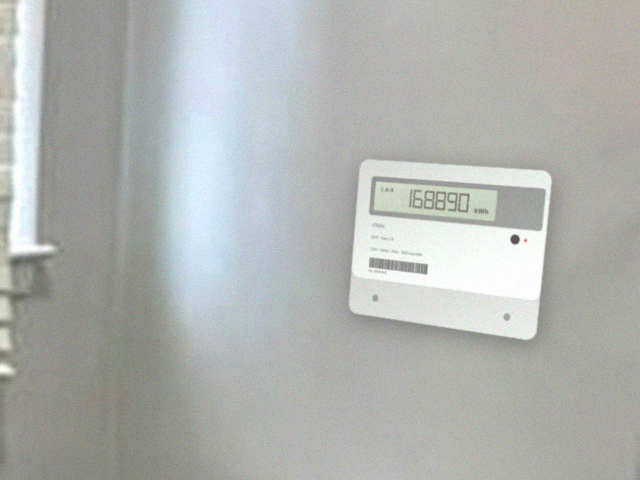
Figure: 168890kWh
